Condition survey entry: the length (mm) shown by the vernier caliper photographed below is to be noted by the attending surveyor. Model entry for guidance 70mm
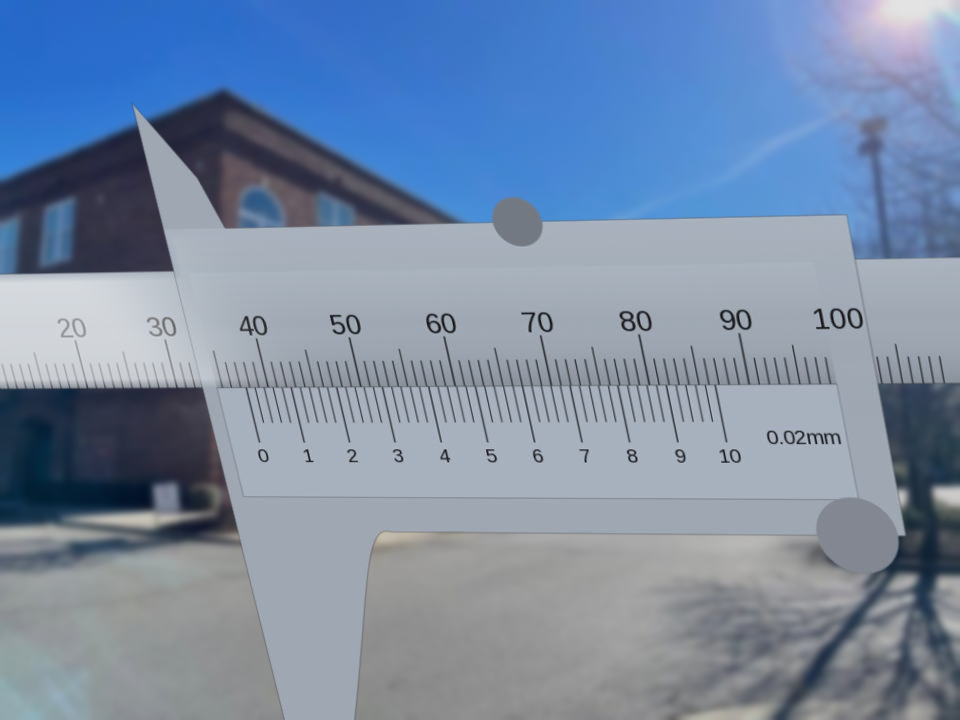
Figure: 37.6mm
